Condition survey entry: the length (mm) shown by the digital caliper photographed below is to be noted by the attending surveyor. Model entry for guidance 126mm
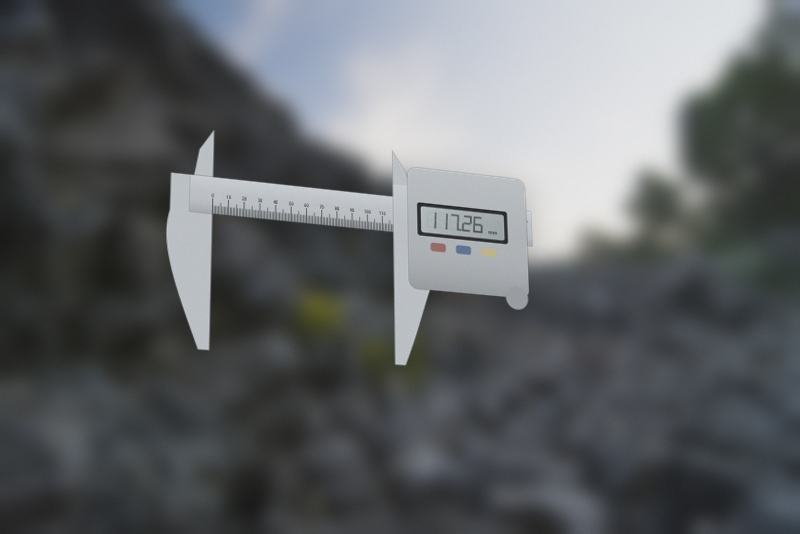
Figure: 117.26mm
